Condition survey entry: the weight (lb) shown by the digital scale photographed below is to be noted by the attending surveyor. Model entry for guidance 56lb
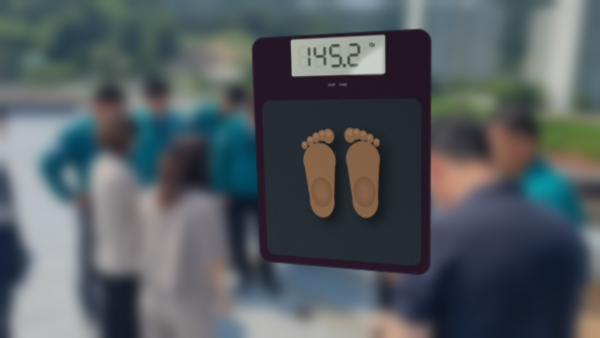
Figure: 145.2lb
